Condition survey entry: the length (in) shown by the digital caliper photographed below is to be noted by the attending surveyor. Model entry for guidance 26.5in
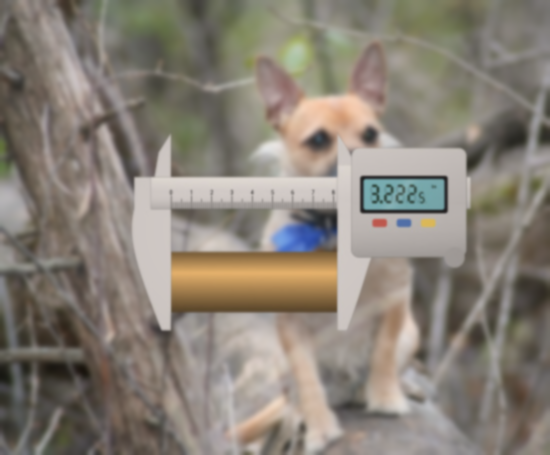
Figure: 3.2225in
